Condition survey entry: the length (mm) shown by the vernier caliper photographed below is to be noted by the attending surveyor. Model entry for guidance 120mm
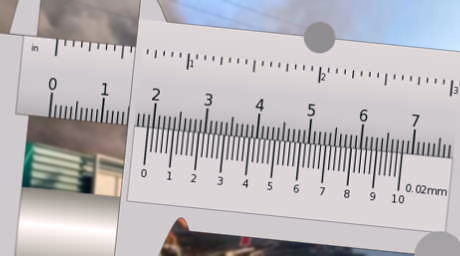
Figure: 19.0mm
